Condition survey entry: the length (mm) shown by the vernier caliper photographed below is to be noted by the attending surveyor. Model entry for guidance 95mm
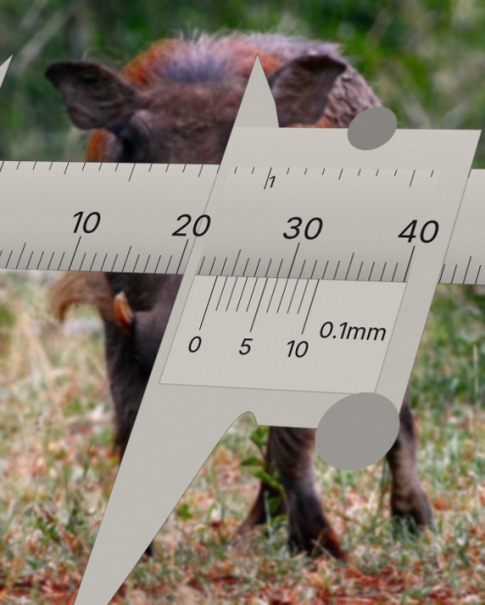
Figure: 23.7mm
